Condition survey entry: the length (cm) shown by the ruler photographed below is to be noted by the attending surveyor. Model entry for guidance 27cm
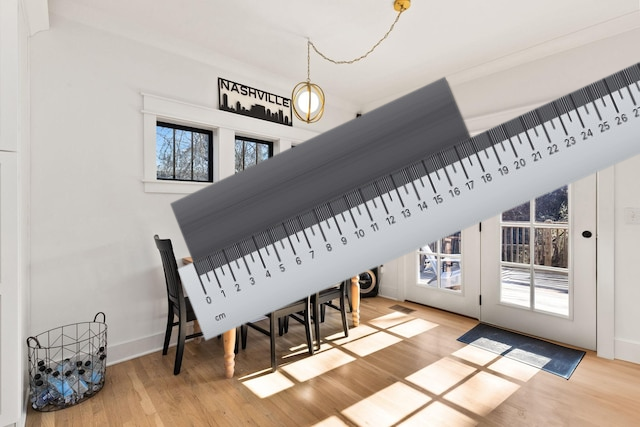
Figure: 18cm
